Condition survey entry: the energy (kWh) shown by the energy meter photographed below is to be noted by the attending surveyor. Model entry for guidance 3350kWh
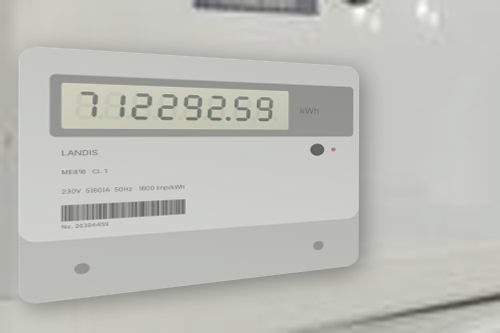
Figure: 712292.59kWh
